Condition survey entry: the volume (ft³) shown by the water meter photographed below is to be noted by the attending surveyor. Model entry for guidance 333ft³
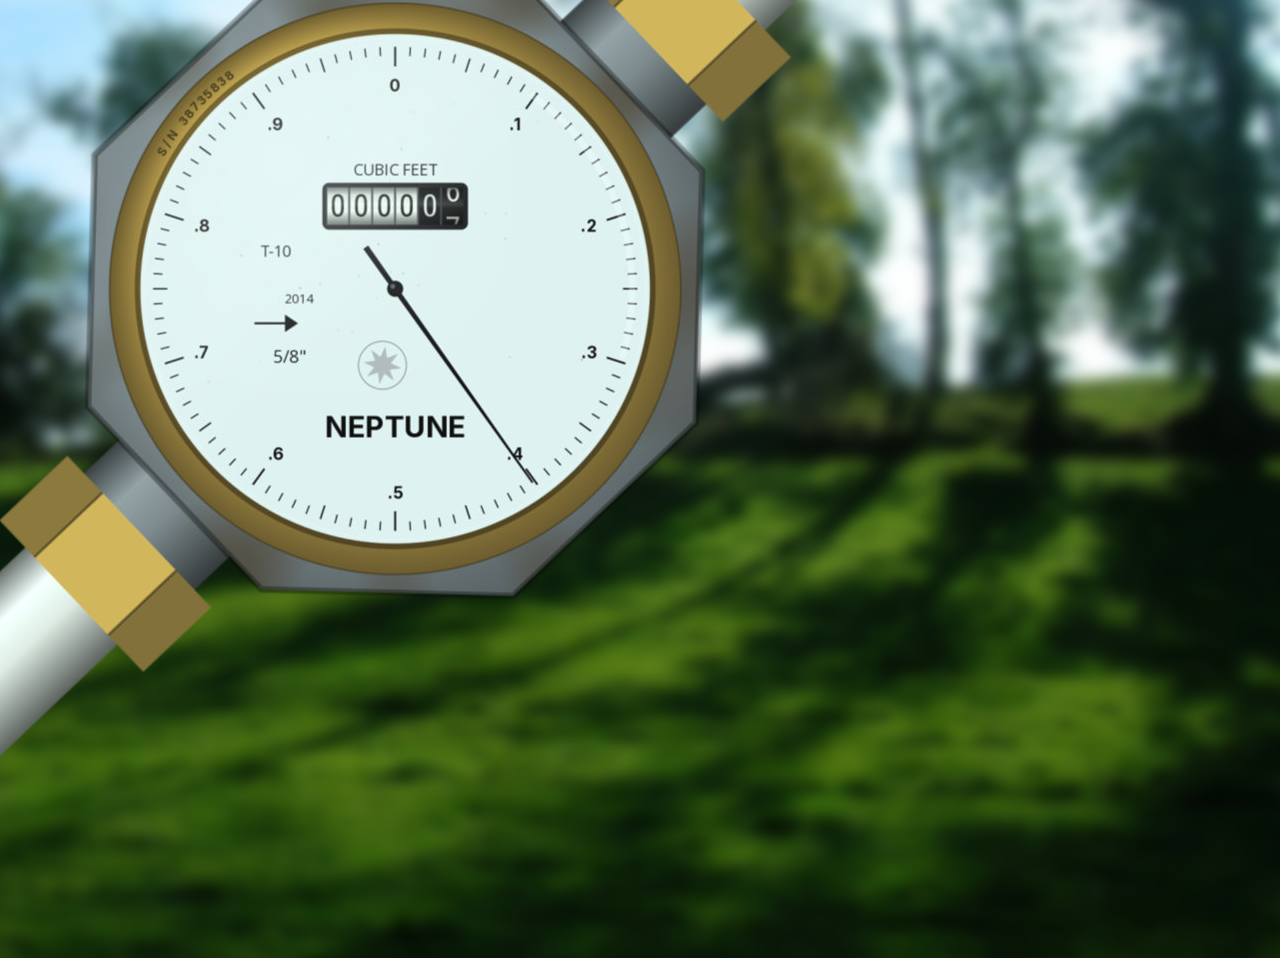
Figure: 6.40ft³
